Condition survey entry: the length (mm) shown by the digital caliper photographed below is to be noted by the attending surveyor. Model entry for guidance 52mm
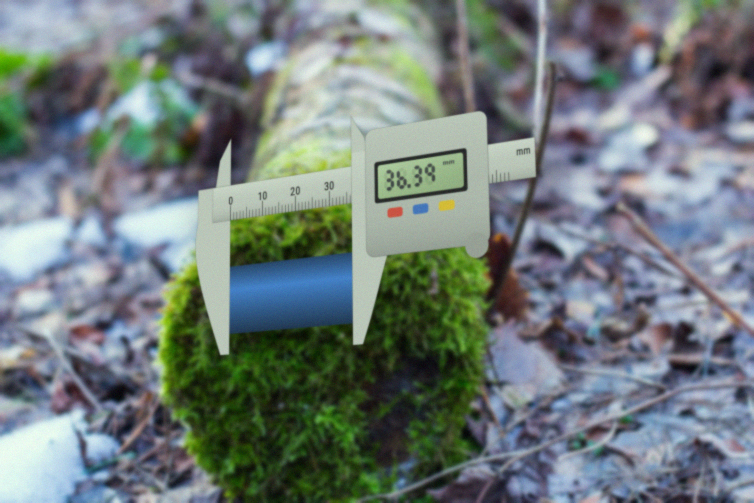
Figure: 36.39mm
